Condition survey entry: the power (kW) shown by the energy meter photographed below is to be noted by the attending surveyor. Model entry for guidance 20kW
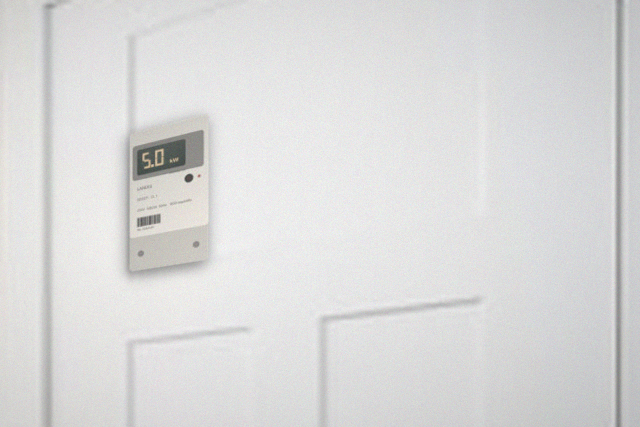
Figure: 5.0kW
